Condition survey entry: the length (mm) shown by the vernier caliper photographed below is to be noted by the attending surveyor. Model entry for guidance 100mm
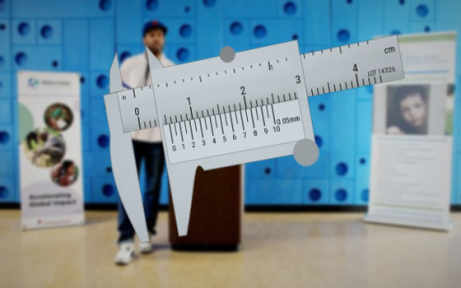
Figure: 5.6mm
